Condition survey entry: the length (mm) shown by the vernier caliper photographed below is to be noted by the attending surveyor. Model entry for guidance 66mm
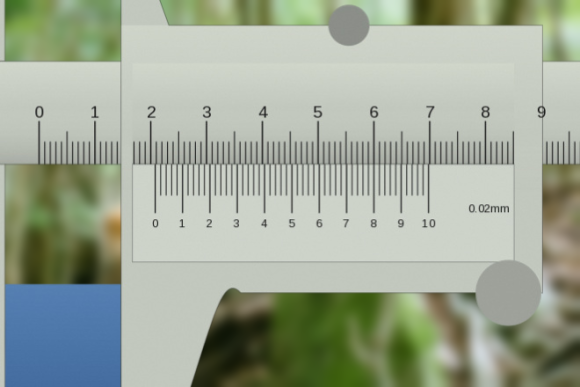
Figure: 20.8mm
